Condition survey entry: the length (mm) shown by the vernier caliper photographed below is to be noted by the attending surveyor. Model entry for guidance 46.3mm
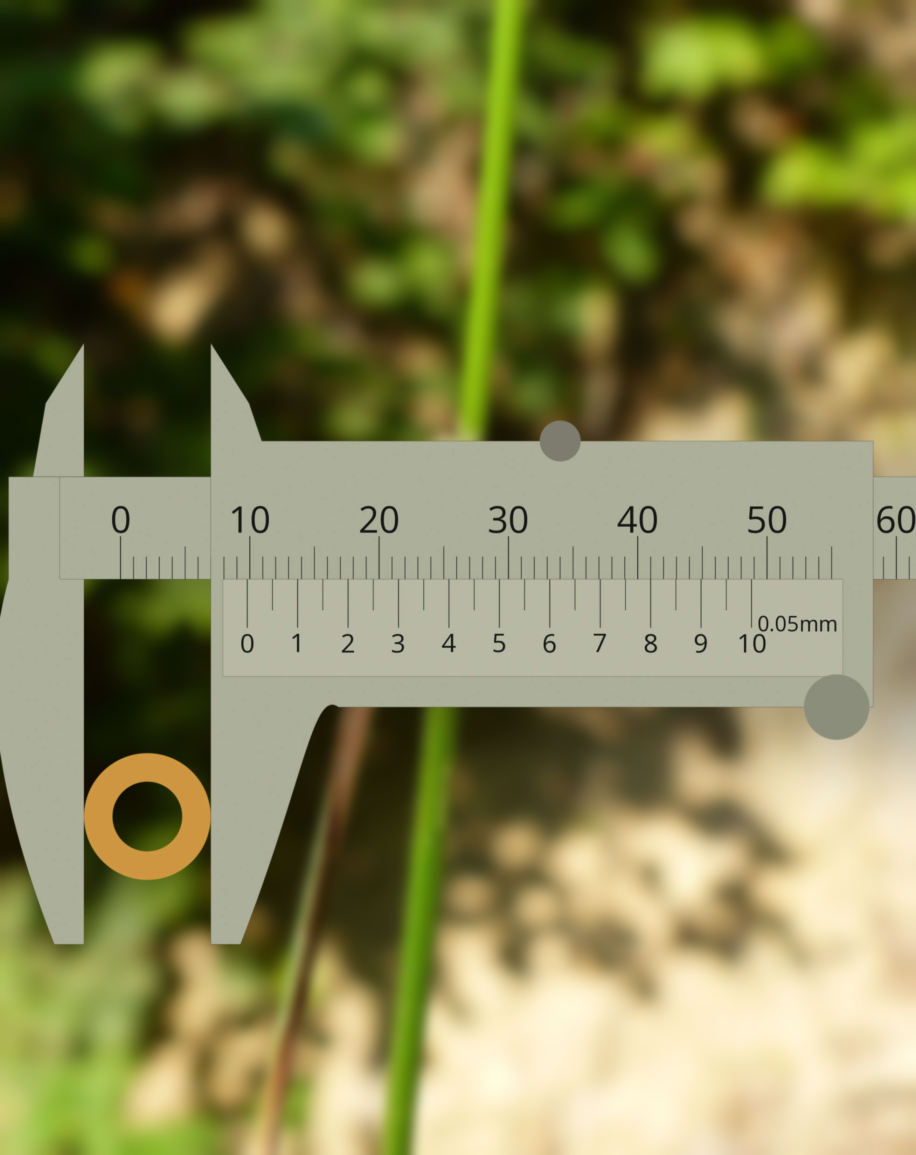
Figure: 9.8mm
